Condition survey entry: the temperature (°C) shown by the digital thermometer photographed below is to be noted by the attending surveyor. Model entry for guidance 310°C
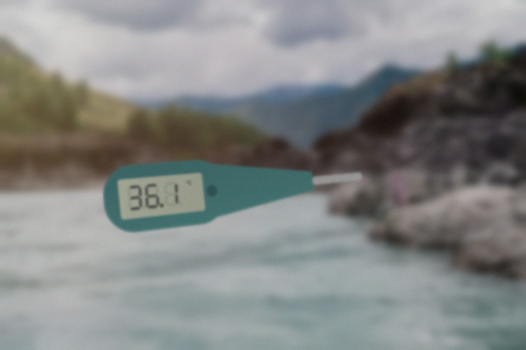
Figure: 36.1°C
